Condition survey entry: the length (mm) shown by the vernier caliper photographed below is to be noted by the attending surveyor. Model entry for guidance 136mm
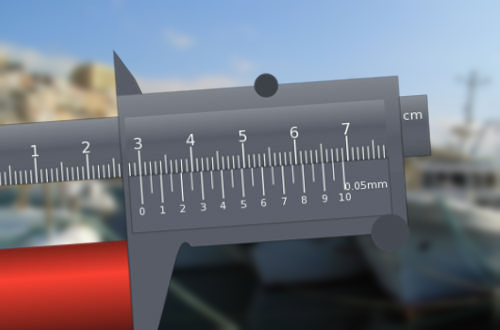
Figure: 30.0mm
